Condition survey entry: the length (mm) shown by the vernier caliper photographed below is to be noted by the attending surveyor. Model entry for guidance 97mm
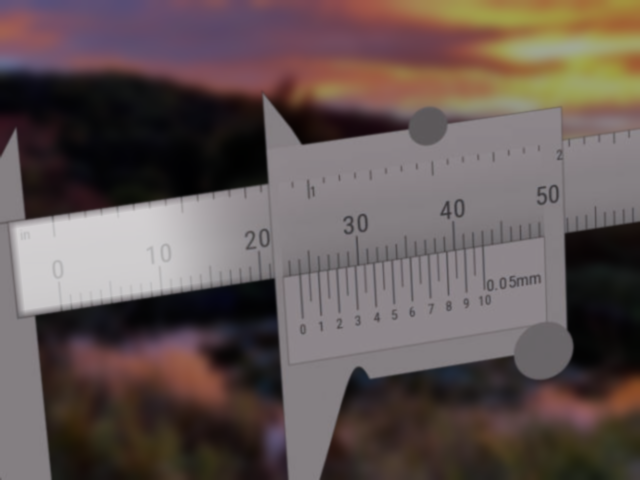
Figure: 24.0mm
